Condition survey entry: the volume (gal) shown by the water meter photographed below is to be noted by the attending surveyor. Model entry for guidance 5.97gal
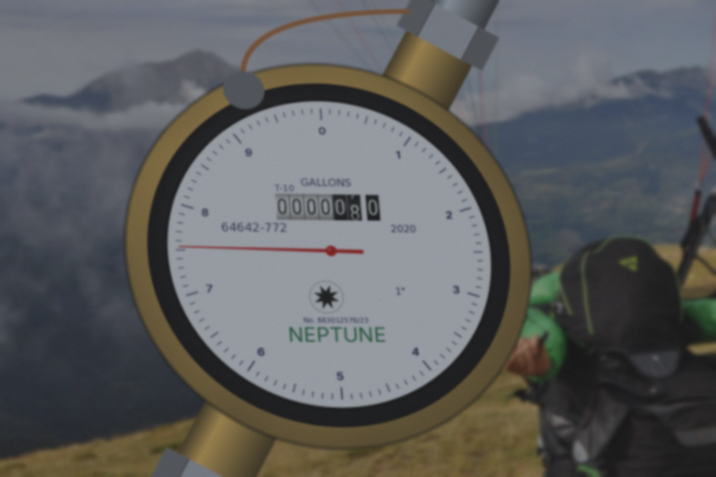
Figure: 77.5gal
